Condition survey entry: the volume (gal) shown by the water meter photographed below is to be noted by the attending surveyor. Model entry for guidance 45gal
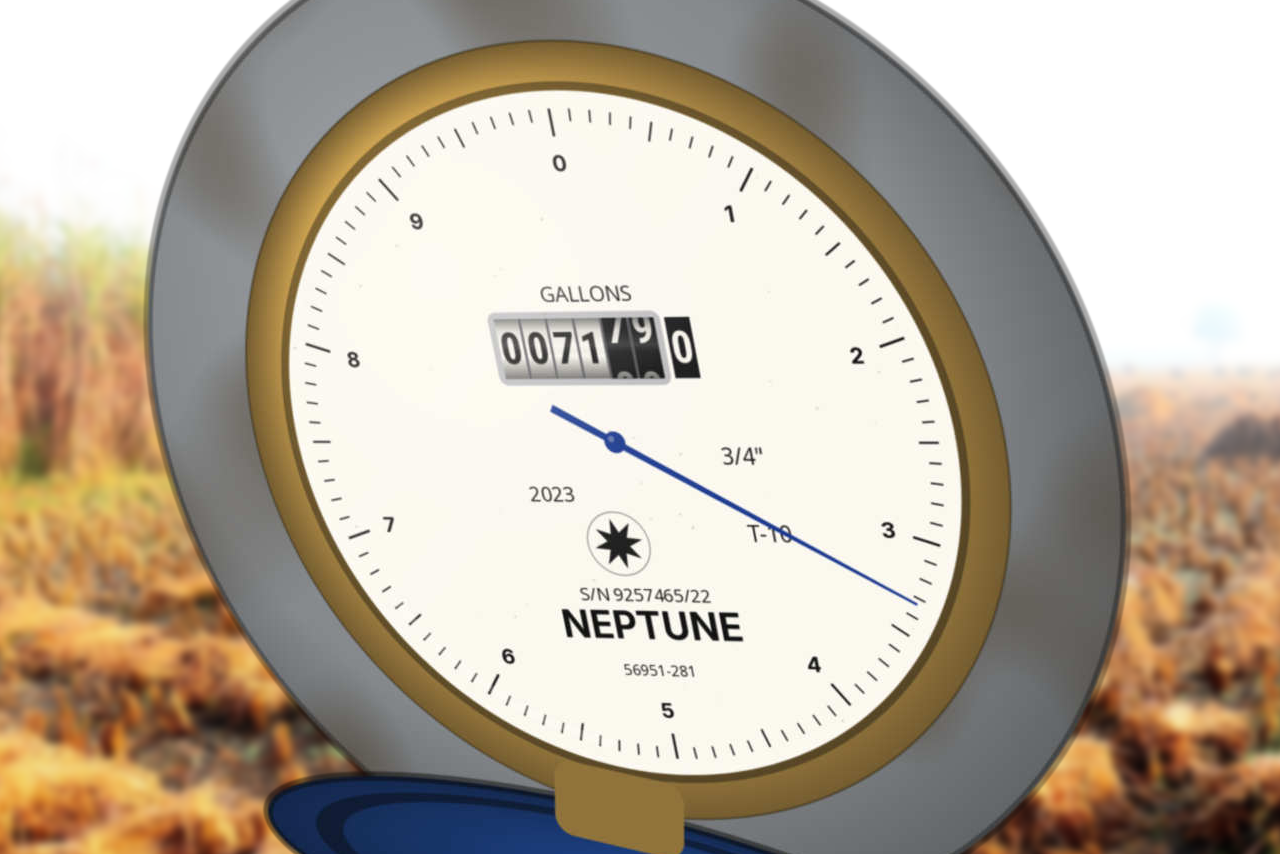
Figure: 71793.3gal
